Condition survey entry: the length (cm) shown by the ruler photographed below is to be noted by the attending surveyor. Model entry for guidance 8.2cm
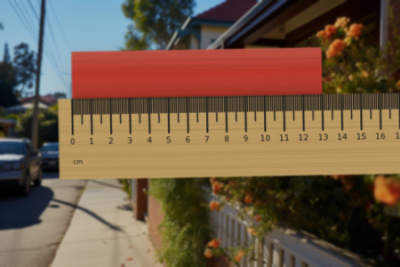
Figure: 13cm
